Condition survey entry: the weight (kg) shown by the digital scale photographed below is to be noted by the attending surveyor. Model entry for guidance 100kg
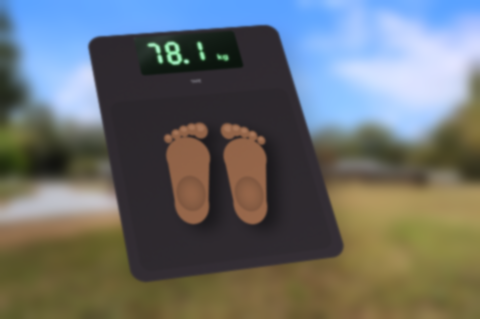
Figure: 78.1kg
